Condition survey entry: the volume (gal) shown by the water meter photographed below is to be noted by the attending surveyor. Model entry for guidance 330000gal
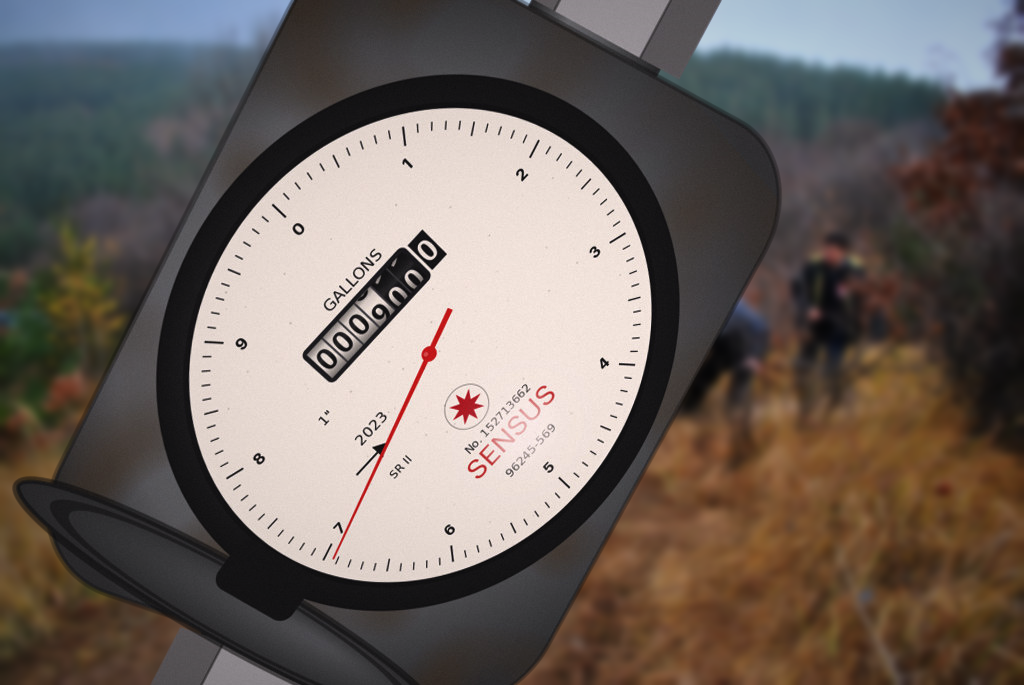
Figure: 8996.9gal
